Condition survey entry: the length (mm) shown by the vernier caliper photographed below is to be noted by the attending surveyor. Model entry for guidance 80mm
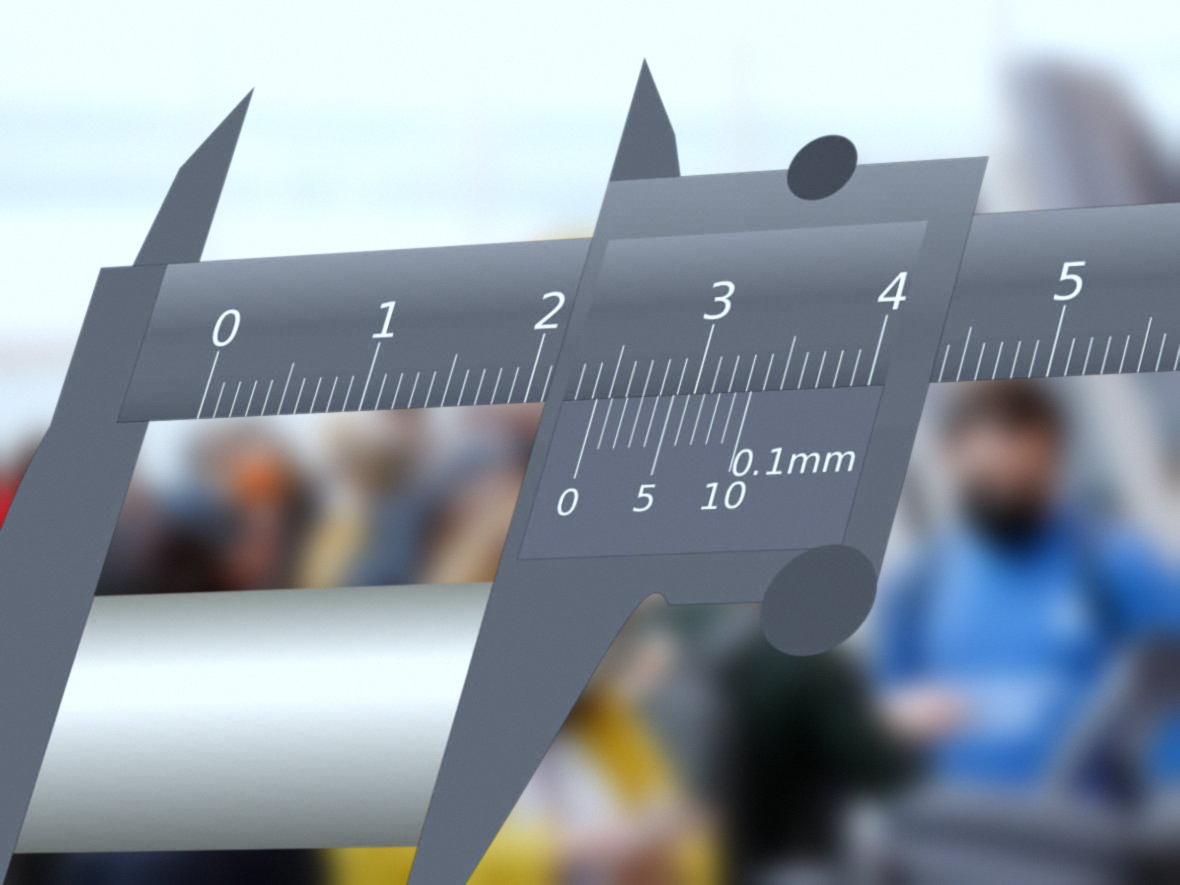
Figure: 24.3mm
